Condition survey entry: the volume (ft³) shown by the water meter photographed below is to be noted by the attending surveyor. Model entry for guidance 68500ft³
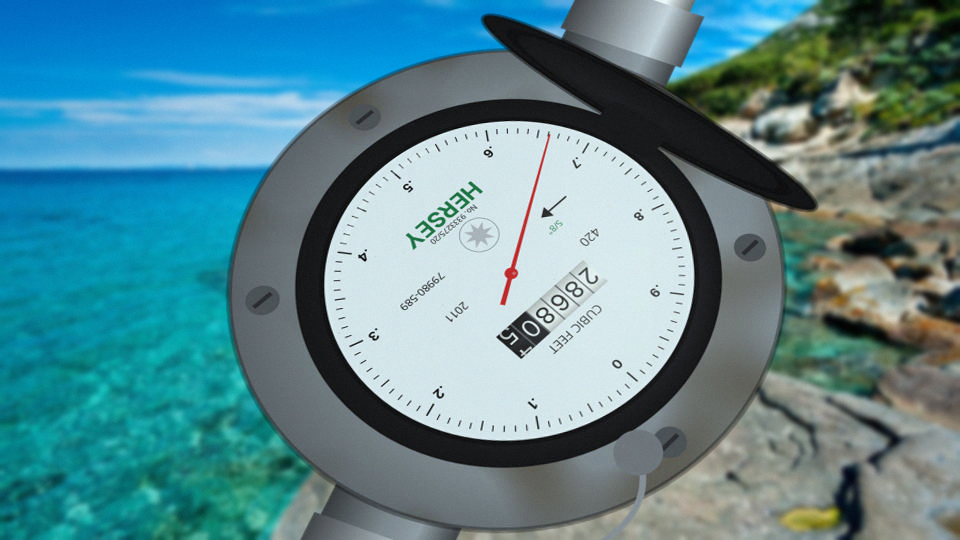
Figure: 286804.66ft³
